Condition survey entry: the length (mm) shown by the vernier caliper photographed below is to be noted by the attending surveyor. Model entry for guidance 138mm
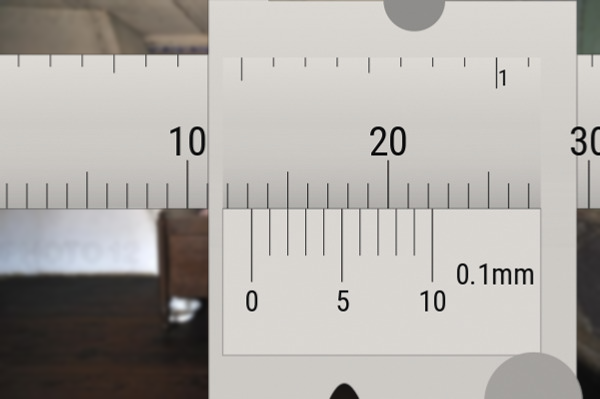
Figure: 13.2mm
